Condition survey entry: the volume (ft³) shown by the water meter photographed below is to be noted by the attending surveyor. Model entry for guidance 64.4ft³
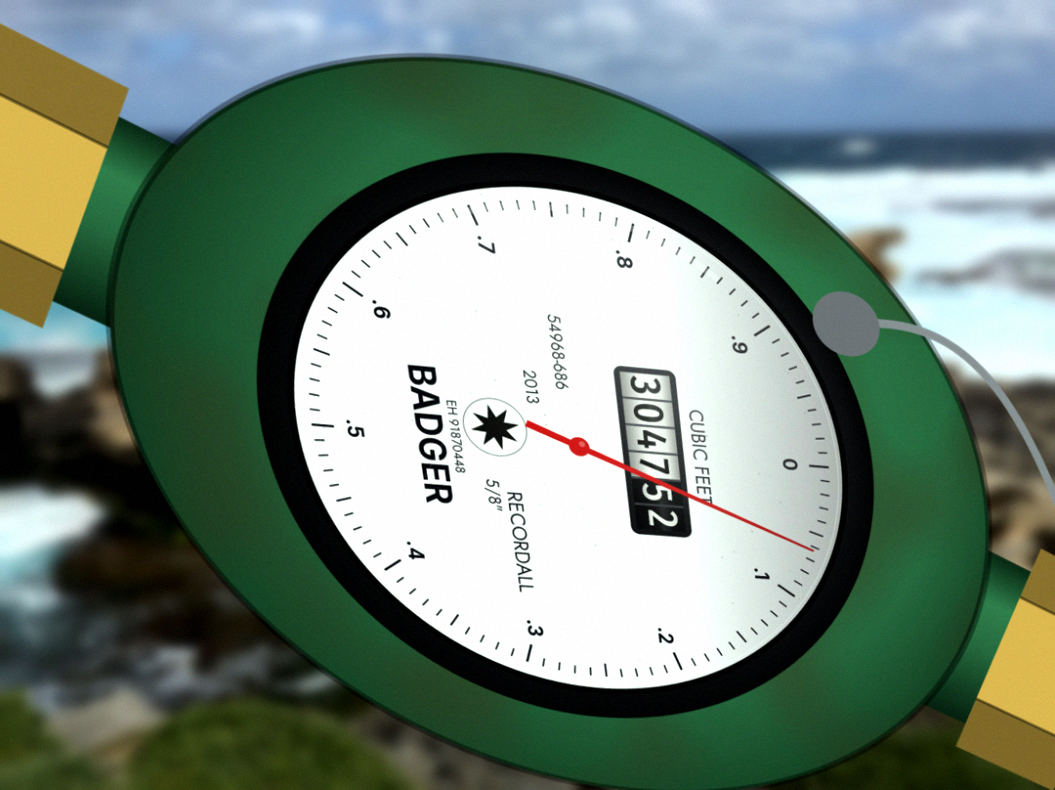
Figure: 304752.06ft³
